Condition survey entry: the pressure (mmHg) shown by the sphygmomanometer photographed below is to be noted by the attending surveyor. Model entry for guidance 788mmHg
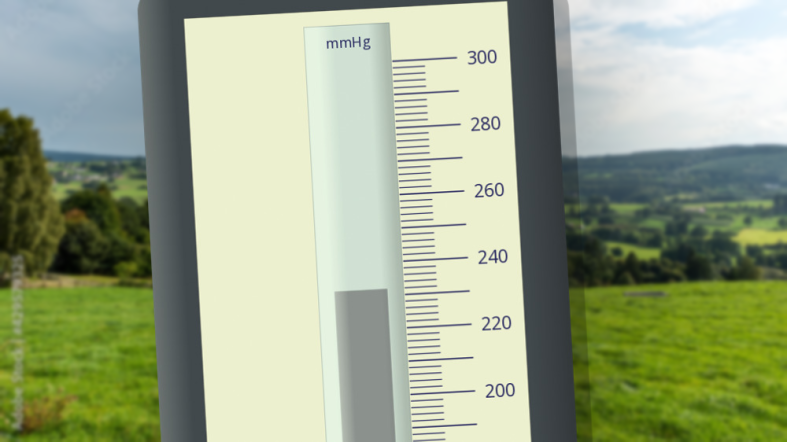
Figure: 232mmHg
